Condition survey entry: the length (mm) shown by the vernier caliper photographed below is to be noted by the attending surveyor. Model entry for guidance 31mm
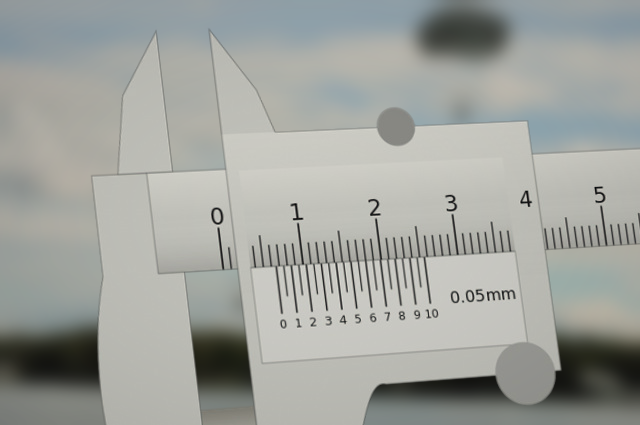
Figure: 6.6mm
